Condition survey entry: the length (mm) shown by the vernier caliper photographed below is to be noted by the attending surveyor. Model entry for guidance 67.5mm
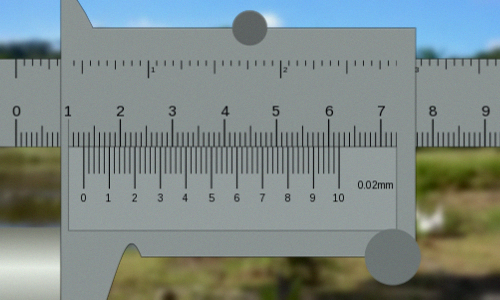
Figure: 13.0mm
